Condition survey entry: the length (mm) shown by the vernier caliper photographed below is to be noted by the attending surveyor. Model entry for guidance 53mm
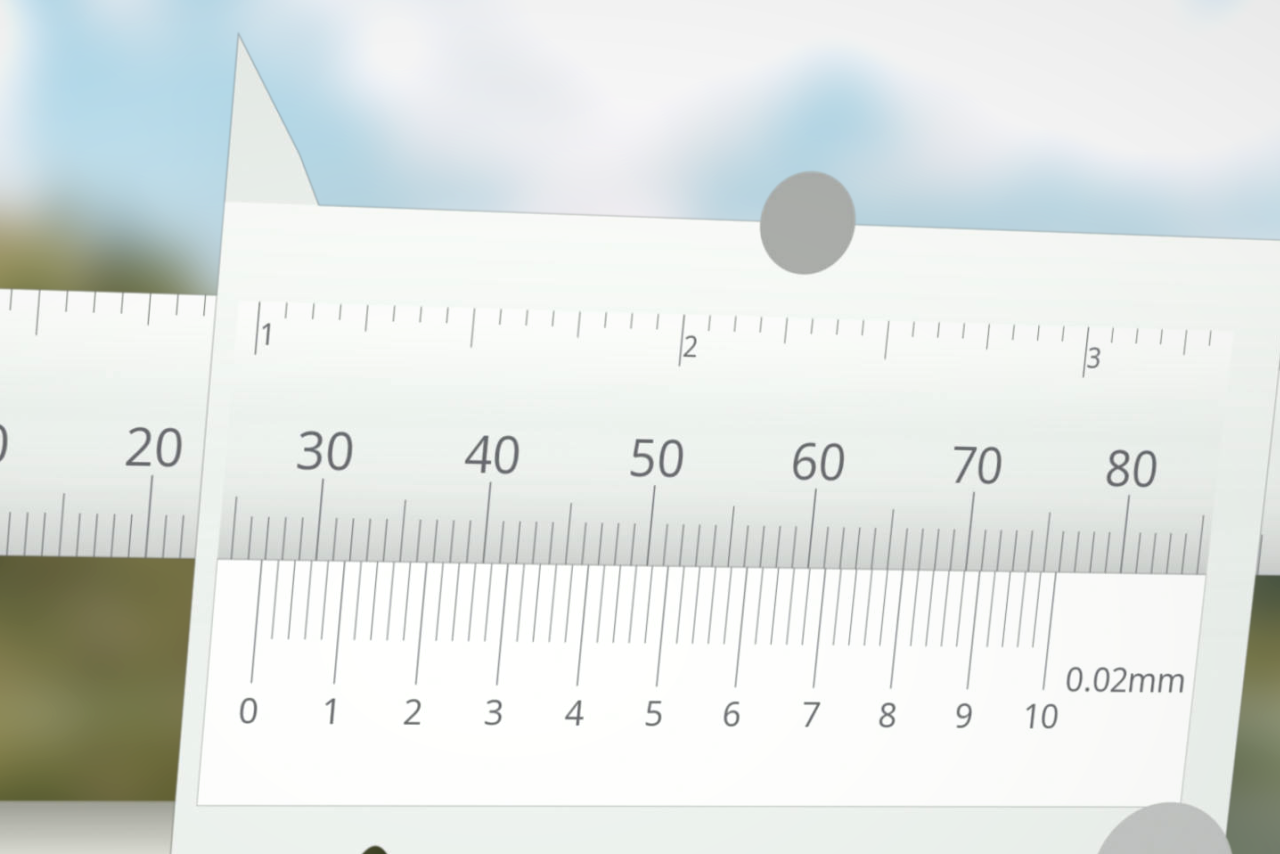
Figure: 26.8mm
